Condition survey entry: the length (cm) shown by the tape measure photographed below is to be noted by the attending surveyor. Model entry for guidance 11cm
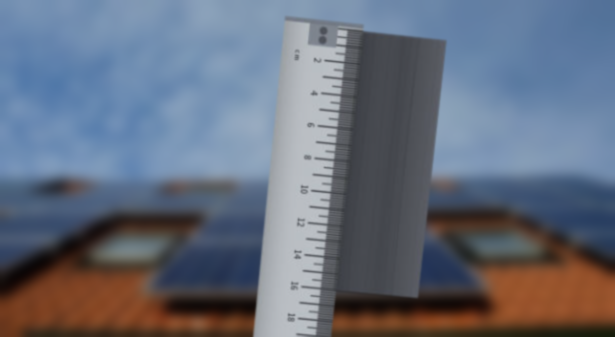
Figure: 16cm
